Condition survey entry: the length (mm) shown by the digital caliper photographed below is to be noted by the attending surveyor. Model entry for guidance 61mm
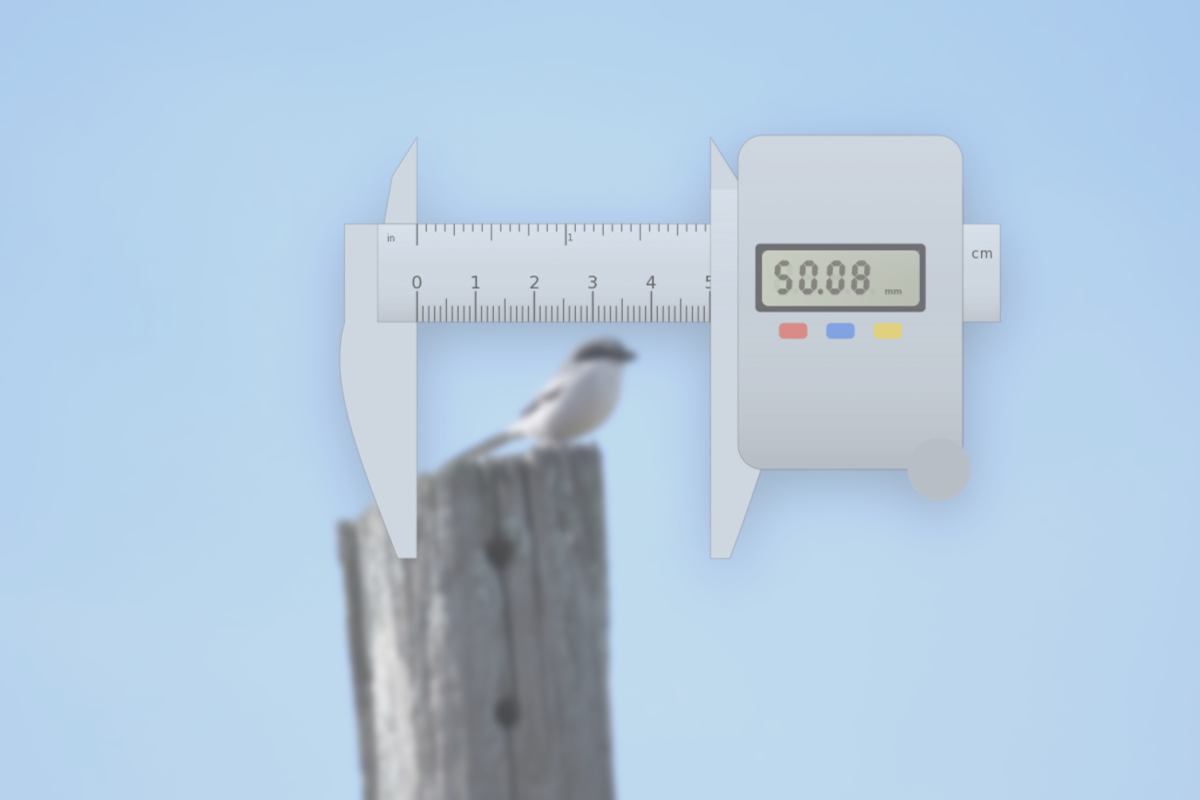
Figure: 50.08mm
